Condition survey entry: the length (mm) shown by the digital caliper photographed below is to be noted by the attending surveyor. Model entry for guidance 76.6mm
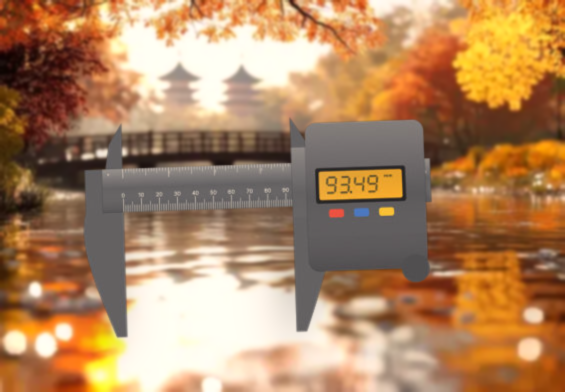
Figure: 93.49mm
